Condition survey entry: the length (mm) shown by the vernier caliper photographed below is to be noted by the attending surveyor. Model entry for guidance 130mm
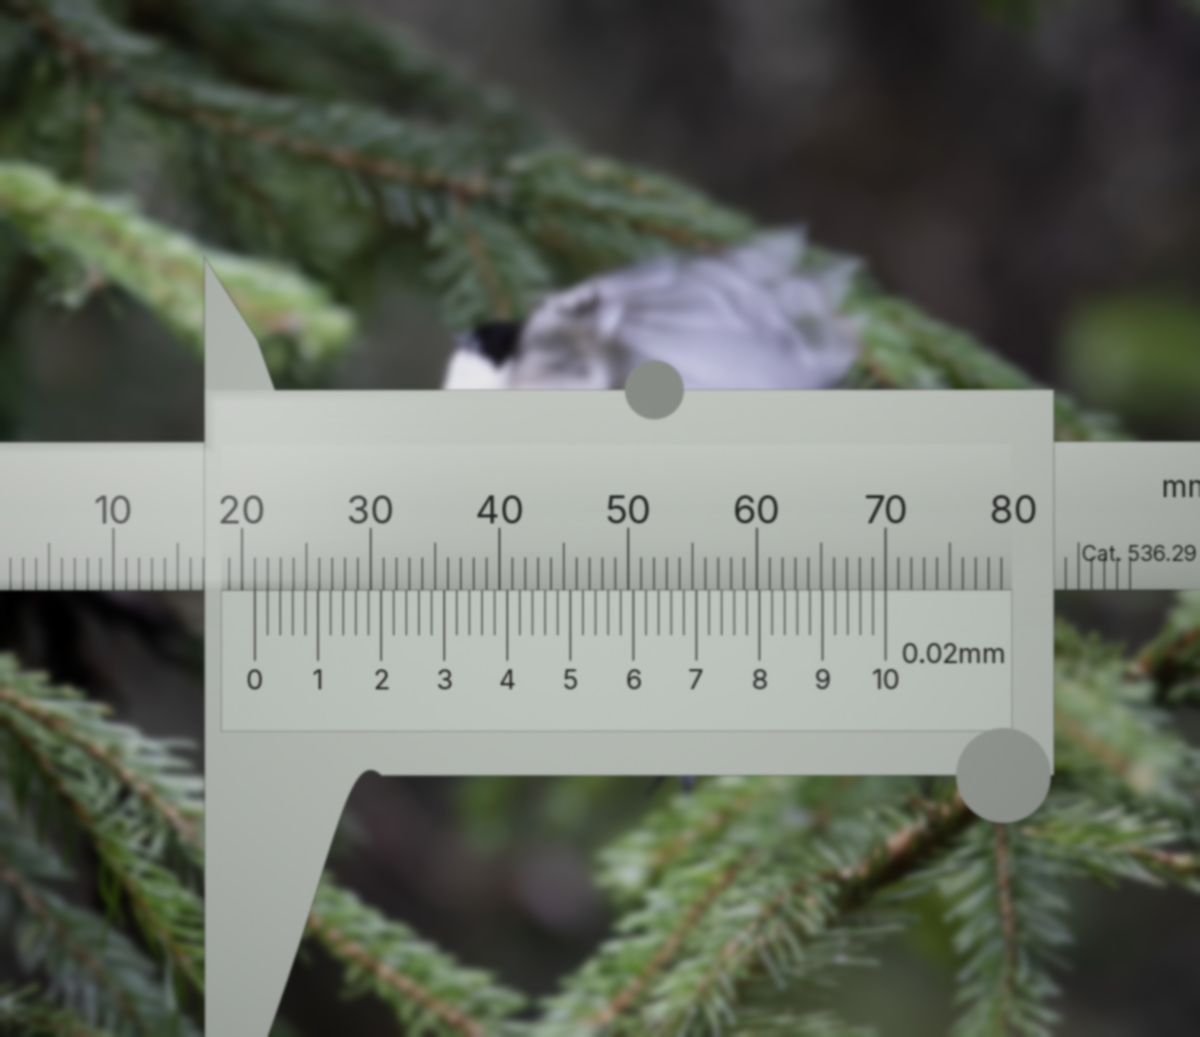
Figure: 21.0mm
